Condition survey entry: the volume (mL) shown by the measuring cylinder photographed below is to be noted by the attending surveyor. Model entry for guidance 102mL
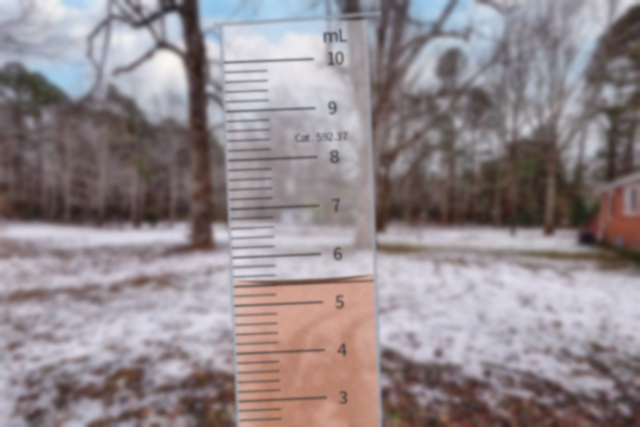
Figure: 5.4mL
